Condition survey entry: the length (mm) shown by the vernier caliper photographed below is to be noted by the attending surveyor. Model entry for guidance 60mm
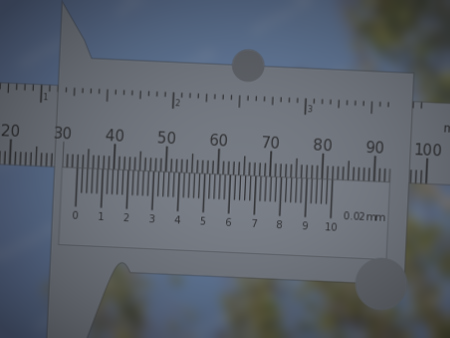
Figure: 33.0mm
